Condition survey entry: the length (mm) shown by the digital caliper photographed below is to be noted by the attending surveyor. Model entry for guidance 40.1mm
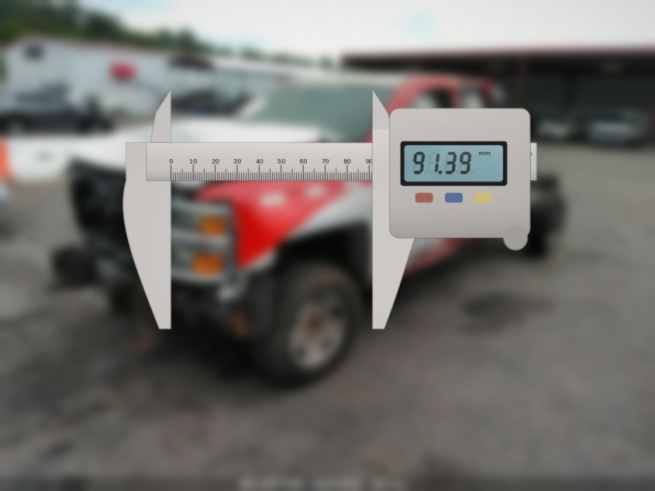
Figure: 91.39mm
